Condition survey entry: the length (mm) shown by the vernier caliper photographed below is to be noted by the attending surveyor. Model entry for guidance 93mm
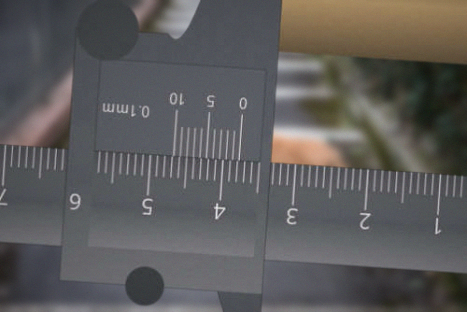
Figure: 37.8mm
